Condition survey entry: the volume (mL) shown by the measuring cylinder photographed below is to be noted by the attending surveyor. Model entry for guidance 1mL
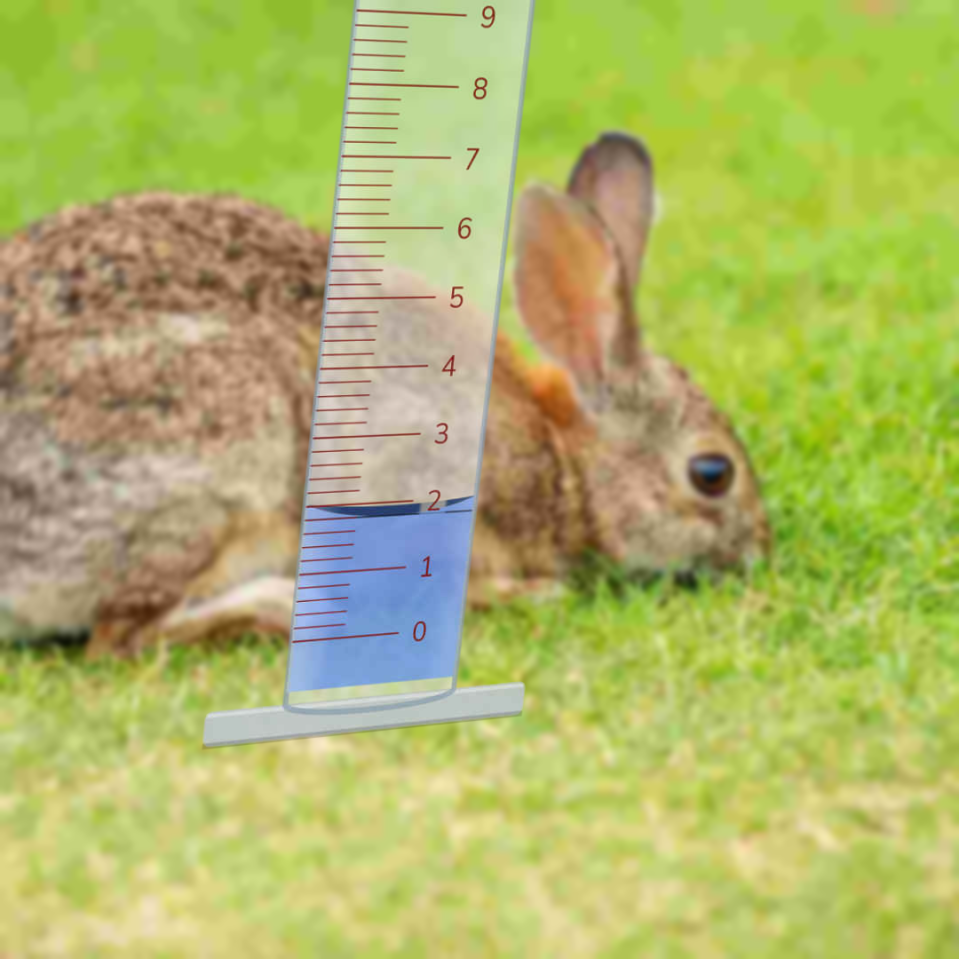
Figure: 1.8mL
